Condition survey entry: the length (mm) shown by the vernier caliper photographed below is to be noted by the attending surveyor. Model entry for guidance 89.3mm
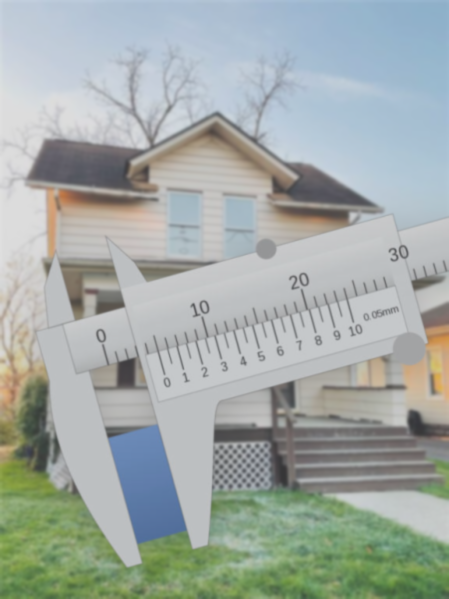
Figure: 5.0mm
